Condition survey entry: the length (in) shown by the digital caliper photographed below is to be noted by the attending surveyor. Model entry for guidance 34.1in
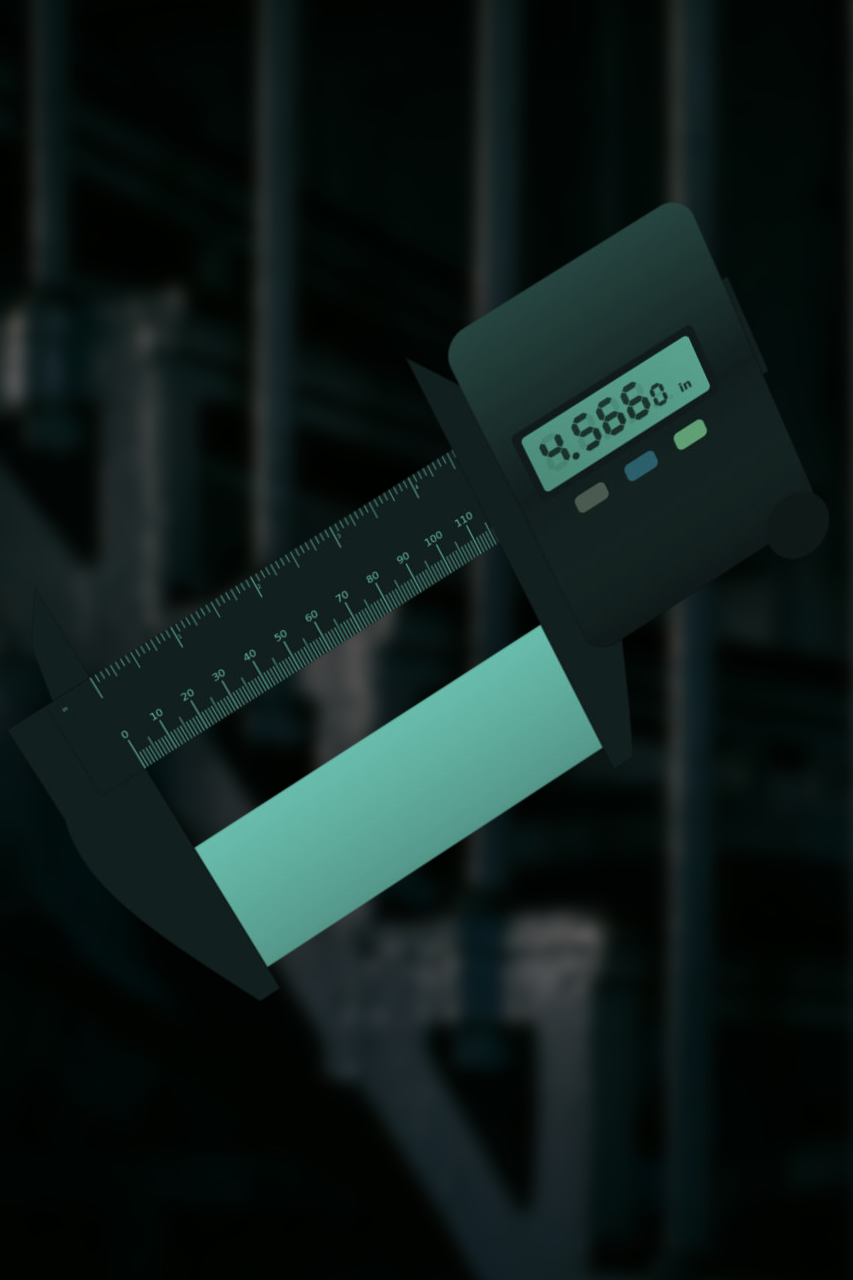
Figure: 4.5660in
